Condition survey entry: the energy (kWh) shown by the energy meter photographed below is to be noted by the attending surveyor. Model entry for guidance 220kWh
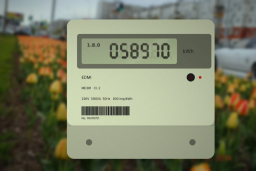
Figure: 58970kWh
